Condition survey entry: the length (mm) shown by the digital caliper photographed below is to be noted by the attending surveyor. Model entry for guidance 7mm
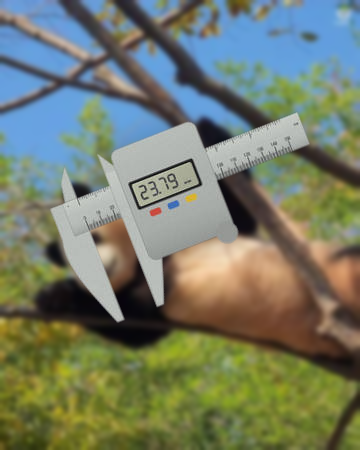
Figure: 23.79mm
